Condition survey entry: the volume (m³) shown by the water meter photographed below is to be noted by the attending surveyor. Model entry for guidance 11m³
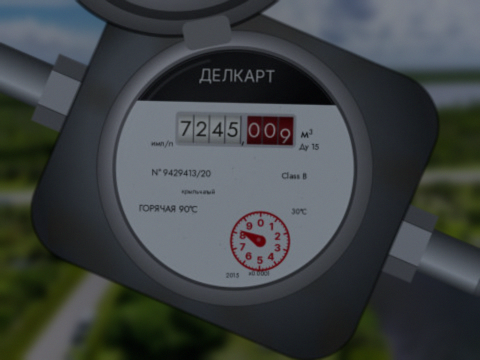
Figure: 7245.0088m³
